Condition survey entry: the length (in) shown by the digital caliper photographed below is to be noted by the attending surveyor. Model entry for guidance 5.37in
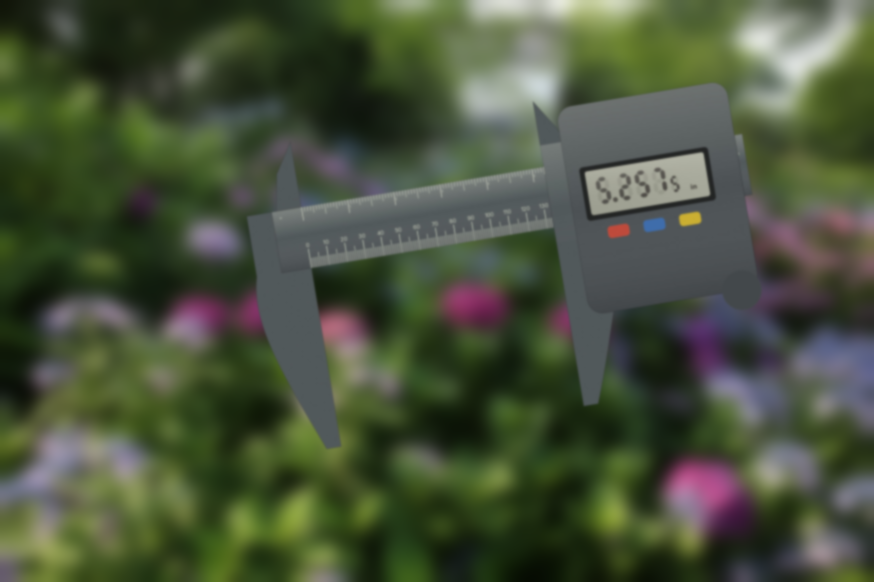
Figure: 5.2575in
